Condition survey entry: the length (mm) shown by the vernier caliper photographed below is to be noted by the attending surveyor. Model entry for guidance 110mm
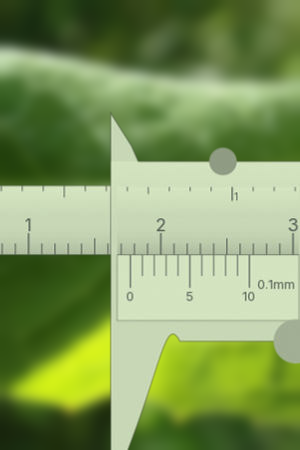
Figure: 17.7mm
